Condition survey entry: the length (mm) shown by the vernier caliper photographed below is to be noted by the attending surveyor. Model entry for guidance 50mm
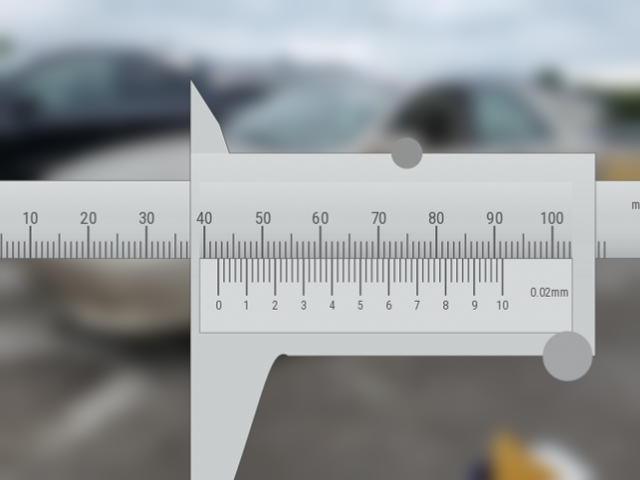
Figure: 42.4mm
